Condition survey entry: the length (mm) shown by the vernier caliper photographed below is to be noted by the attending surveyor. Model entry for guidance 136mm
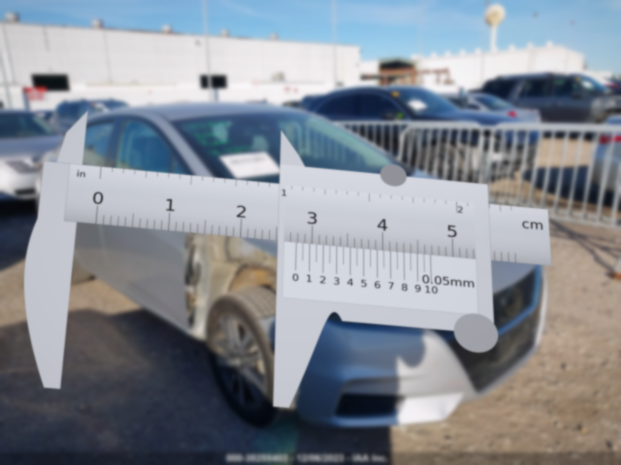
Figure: 27.8mm
